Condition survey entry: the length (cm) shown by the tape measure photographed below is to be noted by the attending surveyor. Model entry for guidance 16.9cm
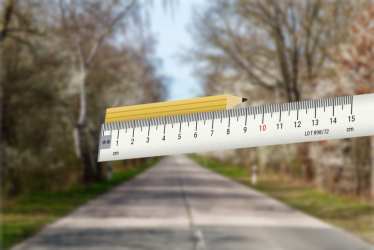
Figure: 9cm
